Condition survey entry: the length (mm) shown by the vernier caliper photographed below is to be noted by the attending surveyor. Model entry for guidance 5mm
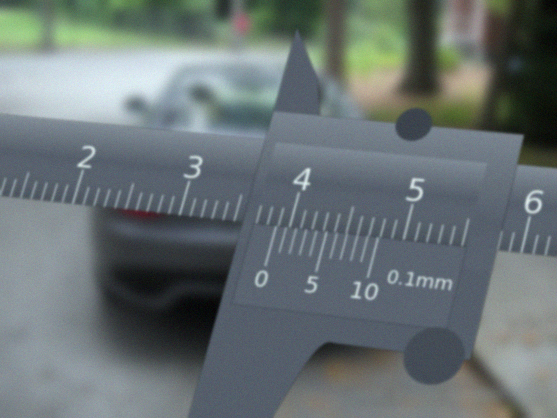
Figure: 38.8mm
